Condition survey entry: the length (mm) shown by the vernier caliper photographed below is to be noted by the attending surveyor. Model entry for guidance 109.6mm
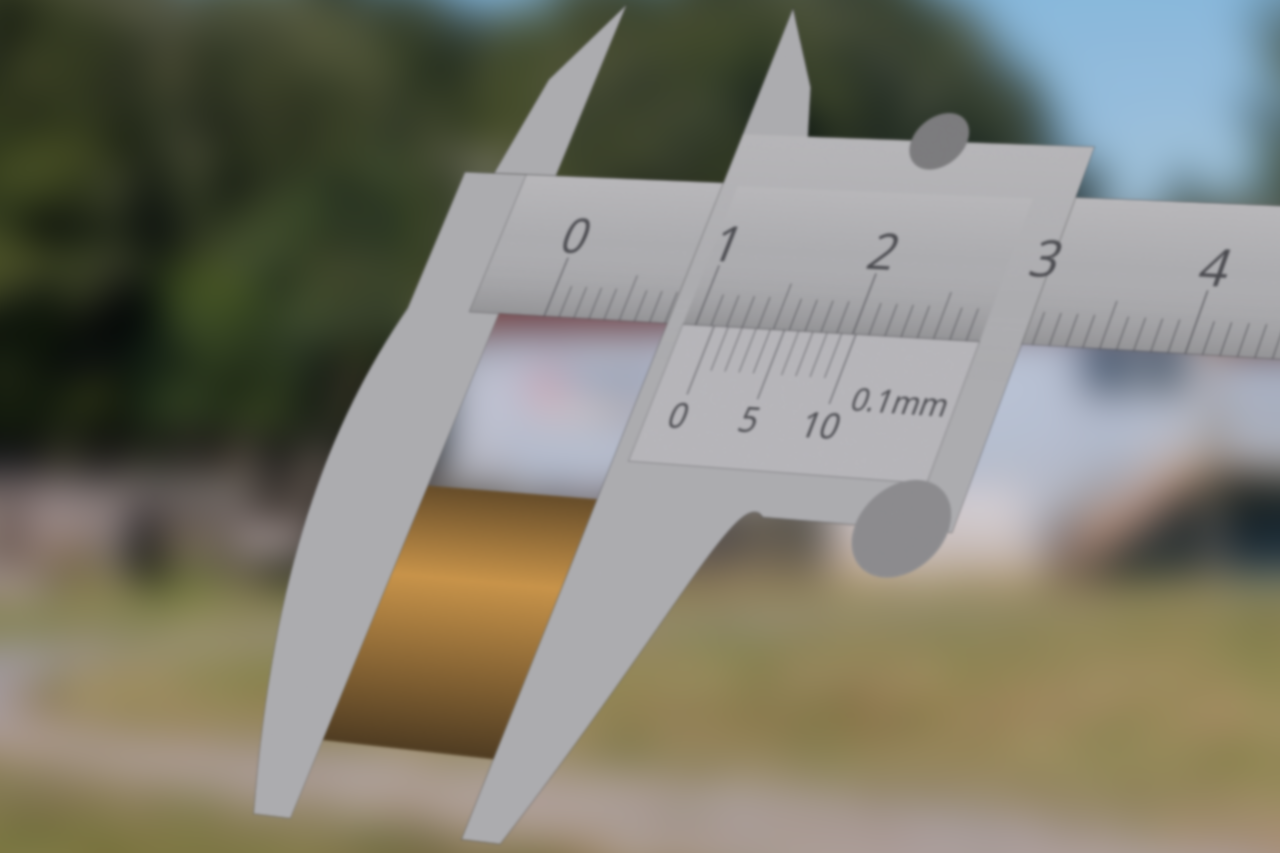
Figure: 11.2mm
